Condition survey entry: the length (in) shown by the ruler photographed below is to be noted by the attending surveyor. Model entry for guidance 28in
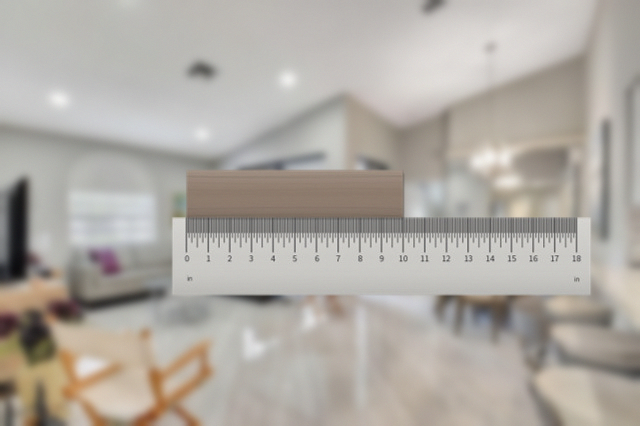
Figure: 10in
